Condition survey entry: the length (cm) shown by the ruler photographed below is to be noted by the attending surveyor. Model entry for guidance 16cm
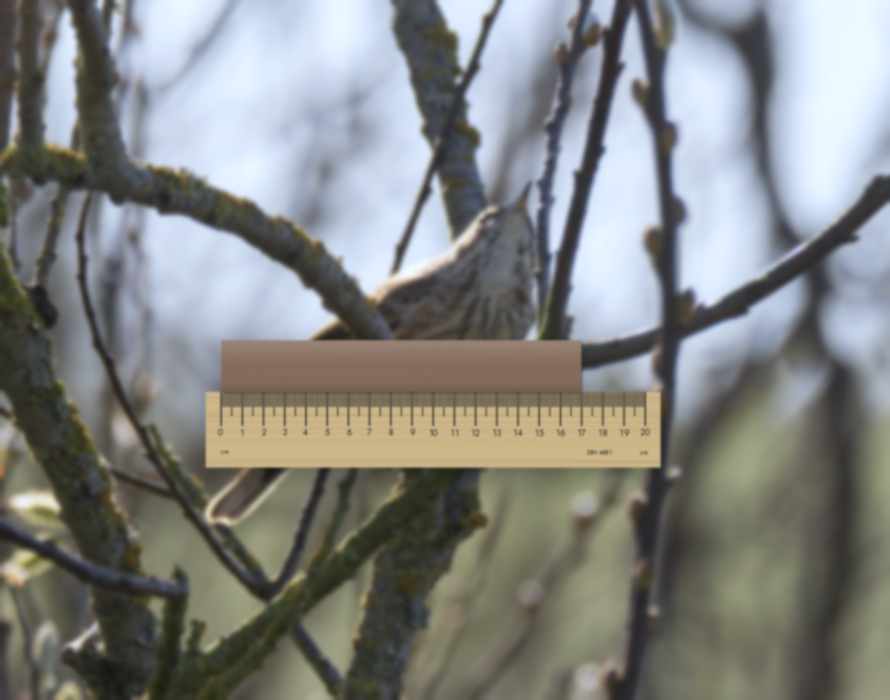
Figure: 17cm
